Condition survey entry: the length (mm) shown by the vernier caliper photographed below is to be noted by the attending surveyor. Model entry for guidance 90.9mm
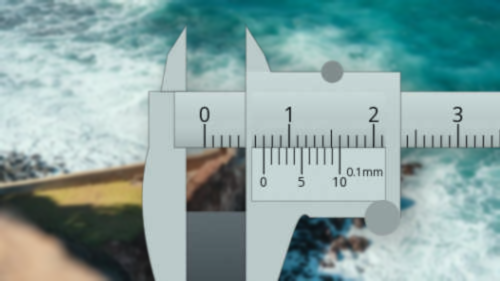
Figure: 7.0mm
